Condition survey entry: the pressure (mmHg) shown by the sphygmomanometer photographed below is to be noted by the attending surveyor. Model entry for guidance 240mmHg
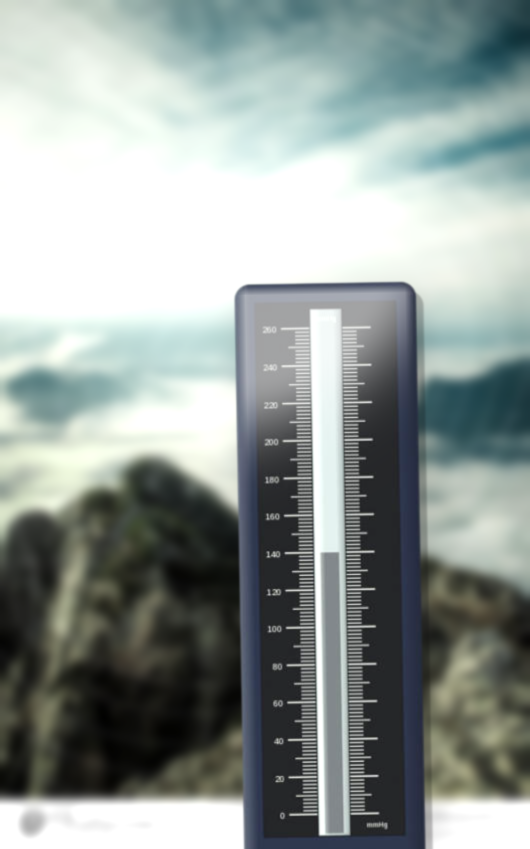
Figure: 140mmHg
